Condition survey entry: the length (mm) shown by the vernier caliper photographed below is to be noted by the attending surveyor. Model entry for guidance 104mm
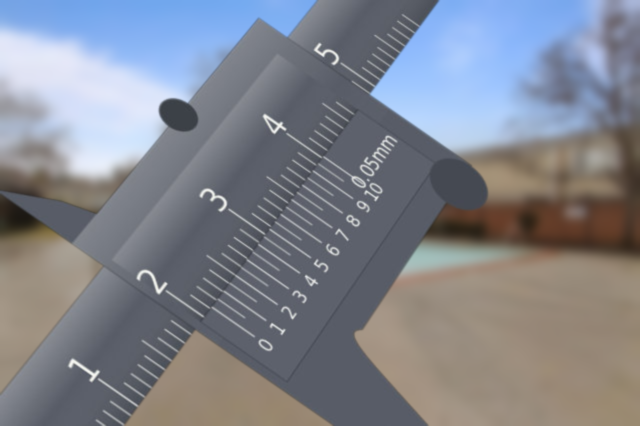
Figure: 21.2mm
